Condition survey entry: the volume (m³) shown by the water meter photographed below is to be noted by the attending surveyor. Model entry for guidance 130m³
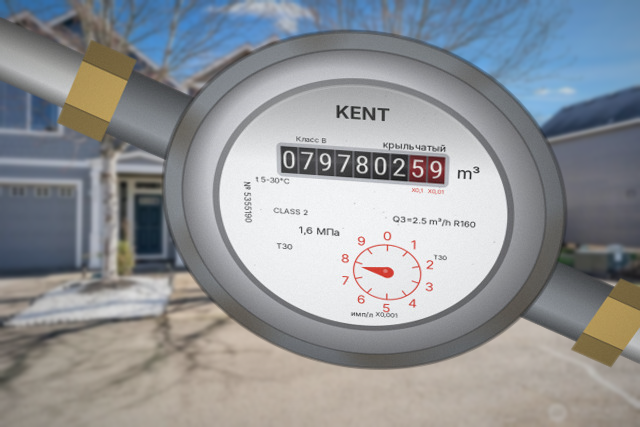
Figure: 797802.597m³
